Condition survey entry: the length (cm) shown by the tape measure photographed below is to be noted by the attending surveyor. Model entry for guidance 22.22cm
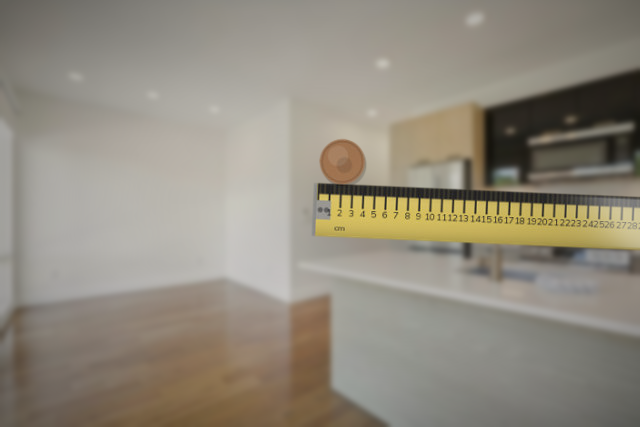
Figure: 4cm
